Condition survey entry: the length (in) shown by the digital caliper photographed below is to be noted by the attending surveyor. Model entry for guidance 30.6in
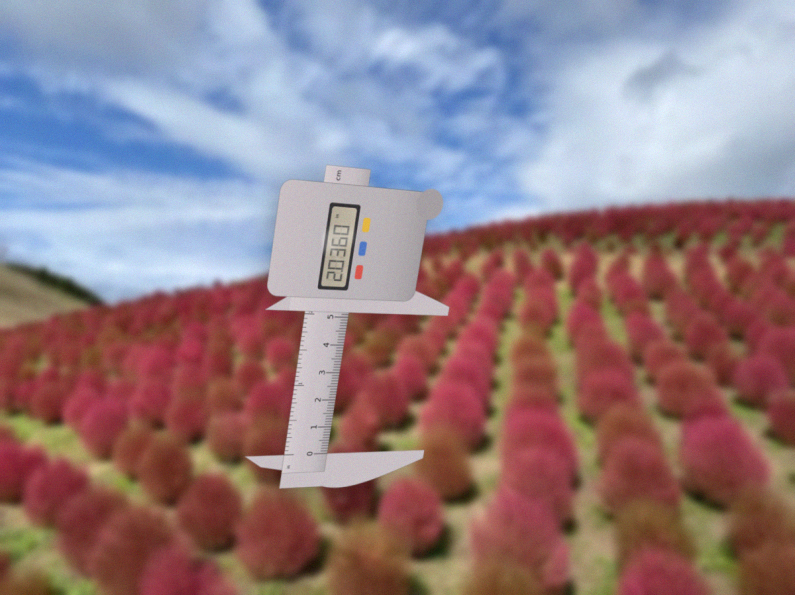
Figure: 2.0360in
